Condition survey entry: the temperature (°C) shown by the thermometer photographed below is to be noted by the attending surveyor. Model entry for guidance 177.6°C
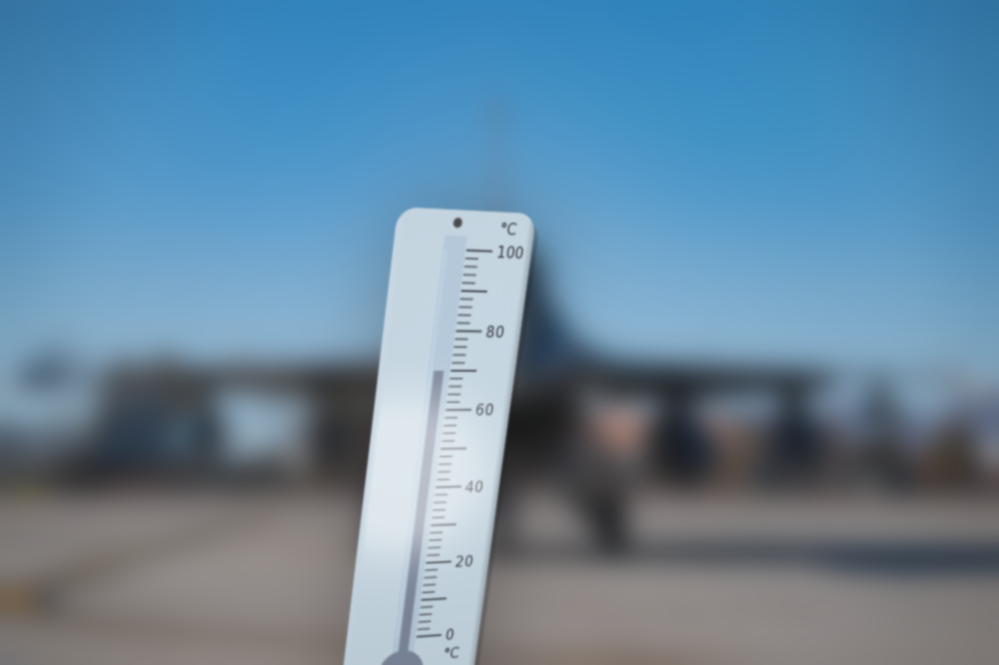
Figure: 70°C
